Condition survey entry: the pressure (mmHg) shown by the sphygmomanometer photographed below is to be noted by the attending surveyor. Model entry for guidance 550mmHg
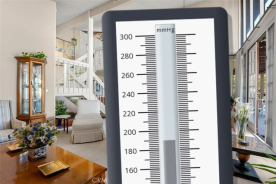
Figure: 190mmHg
